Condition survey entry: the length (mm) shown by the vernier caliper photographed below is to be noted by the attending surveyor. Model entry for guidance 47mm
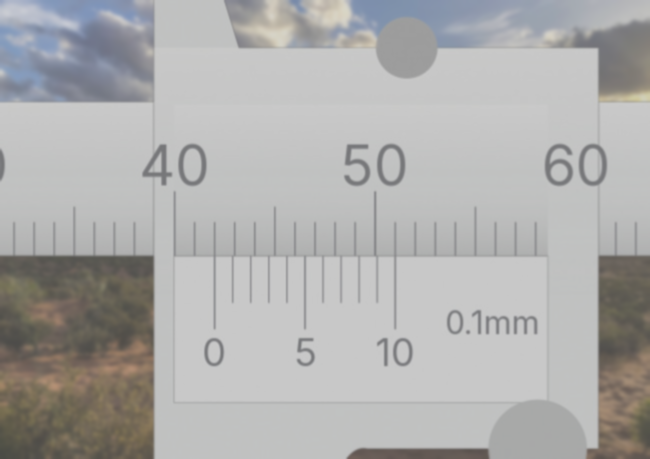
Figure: 42.0mm
